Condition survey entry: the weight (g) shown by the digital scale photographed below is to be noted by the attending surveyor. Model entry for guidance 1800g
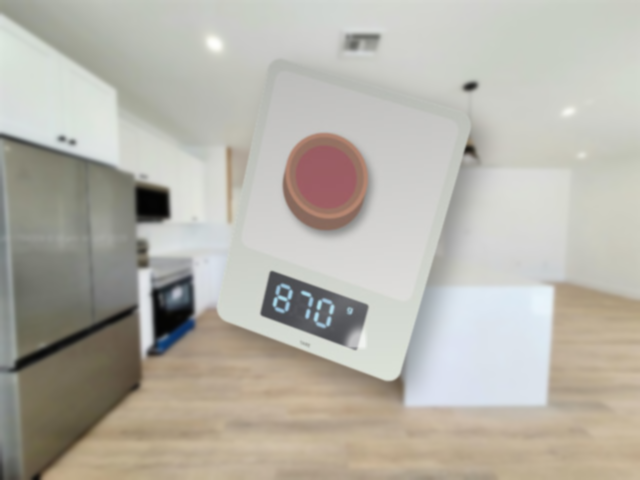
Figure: 870g
